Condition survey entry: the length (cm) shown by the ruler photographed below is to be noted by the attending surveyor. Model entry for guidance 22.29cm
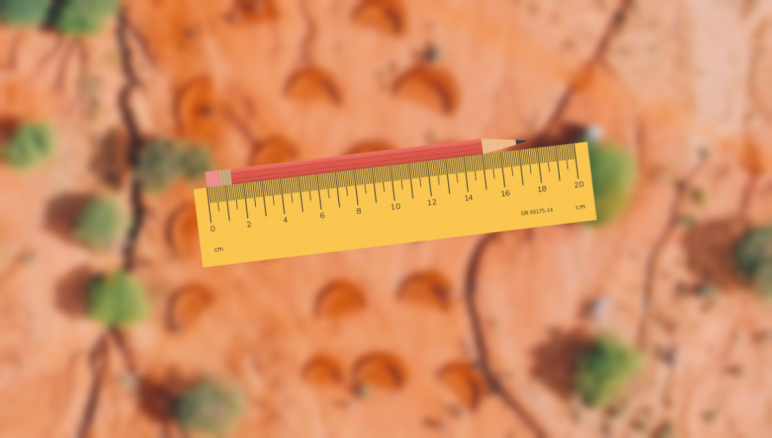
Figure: 17.5cm
